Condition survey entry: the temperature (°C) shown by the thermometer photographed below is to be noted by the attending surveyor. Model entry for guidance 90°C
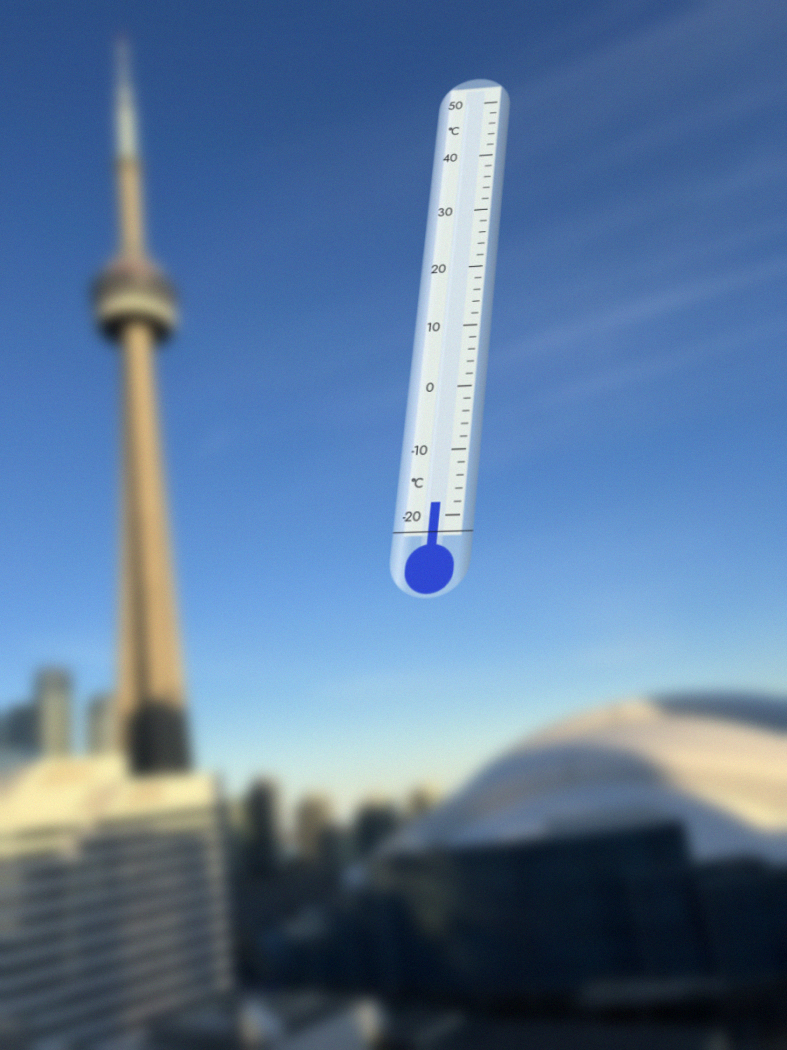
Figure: -18°C
